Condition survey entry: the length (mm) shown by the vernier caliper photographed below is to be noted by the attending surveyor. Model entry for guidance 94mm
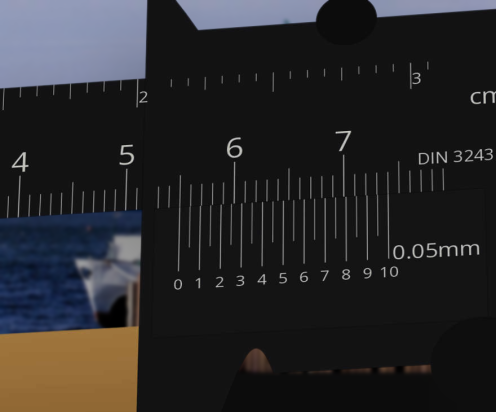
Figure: 55.0mm
